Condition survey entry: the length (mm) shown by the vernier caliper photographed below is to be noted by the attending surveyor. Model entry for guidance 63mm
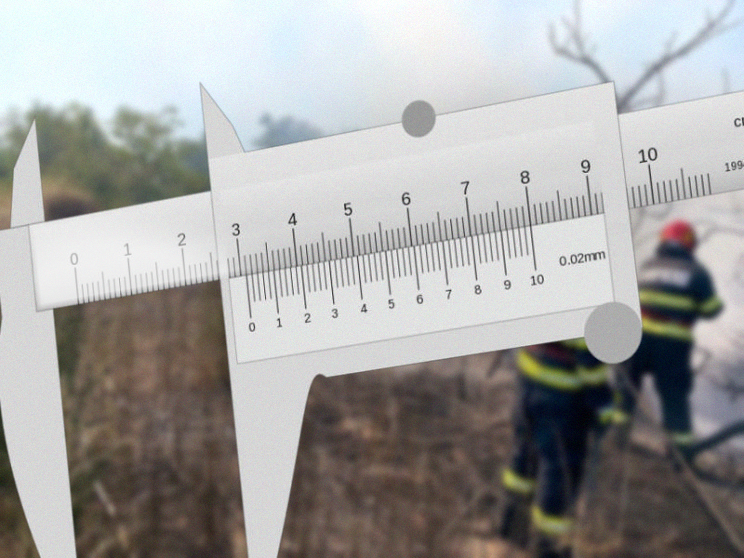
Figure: 31.0mm
